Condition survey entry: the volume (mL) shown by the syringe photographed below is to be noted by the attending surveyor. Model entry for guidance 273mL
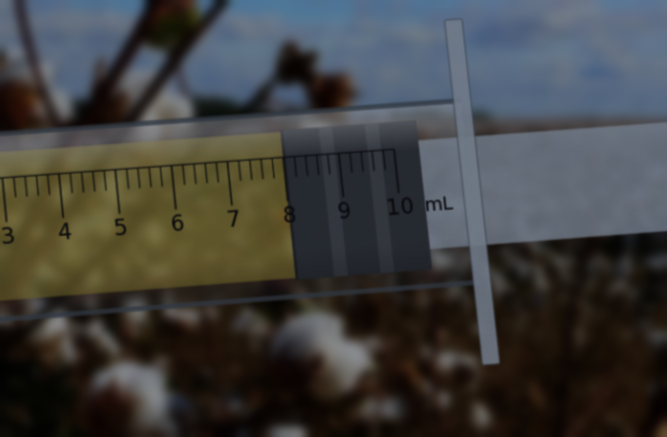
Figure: 8mL
